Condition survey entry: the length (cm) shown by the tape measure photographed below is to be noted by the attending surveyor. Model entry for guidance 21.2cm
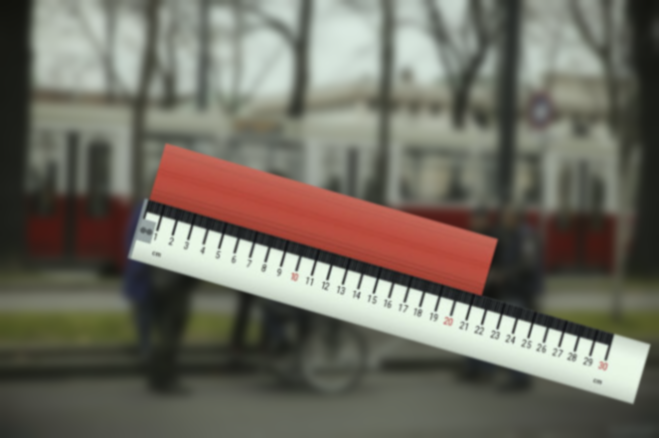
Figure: 21.5cm
